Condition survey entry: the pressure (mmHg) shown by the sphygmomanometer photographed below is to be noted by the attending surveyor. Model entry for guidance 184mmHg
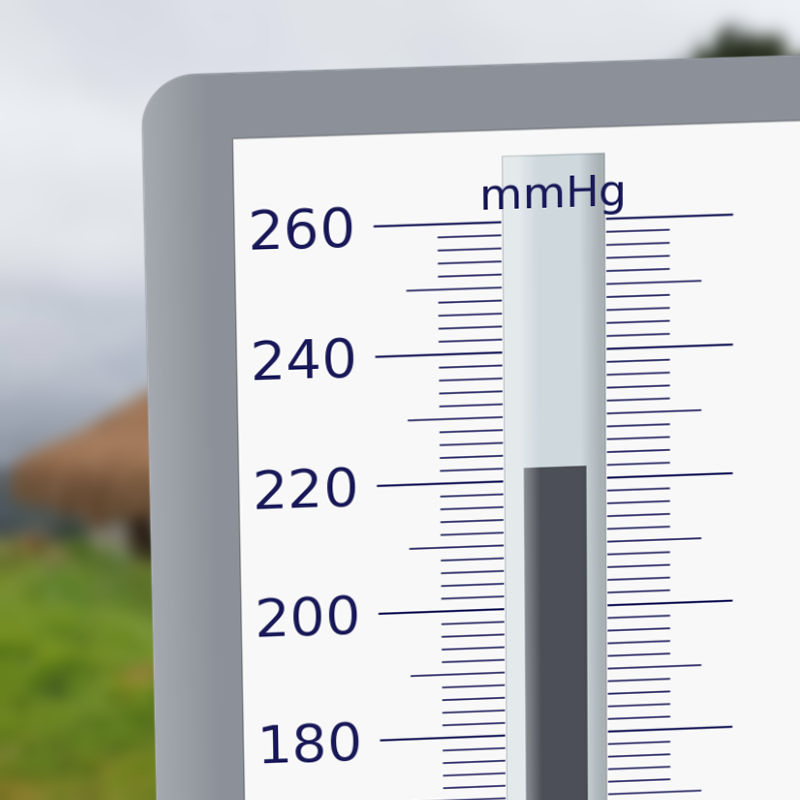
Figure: 222mmHg
